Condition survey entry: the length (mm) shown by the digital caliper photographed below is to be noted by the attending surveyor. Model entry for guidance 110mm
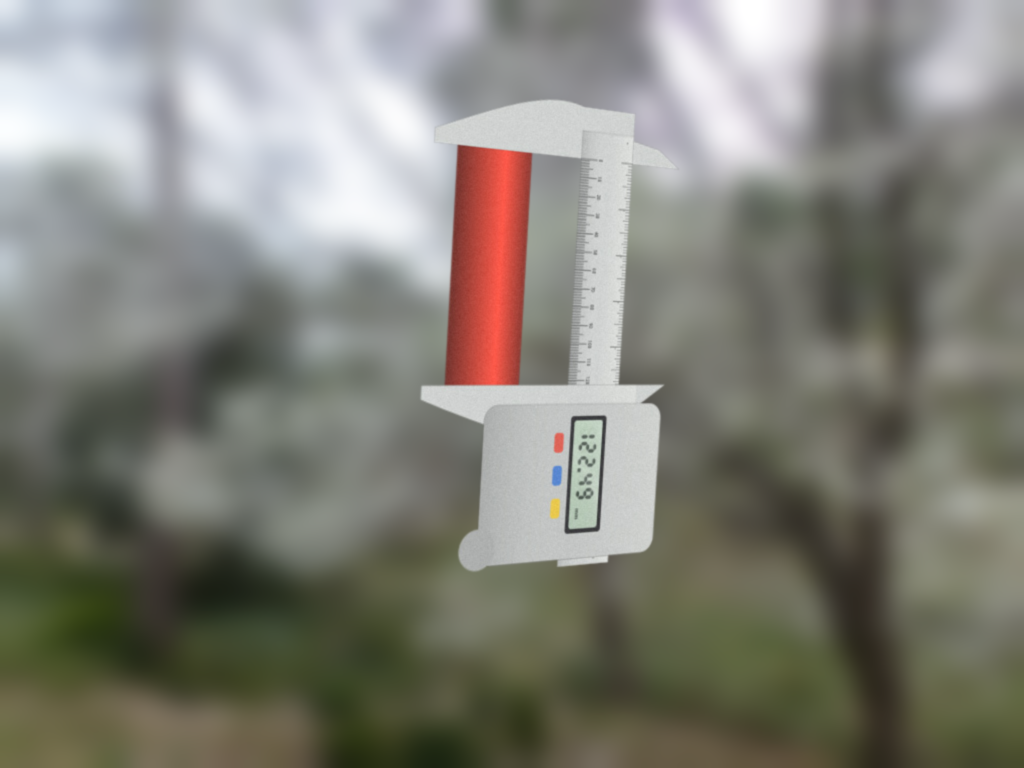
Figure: 122.49mm
